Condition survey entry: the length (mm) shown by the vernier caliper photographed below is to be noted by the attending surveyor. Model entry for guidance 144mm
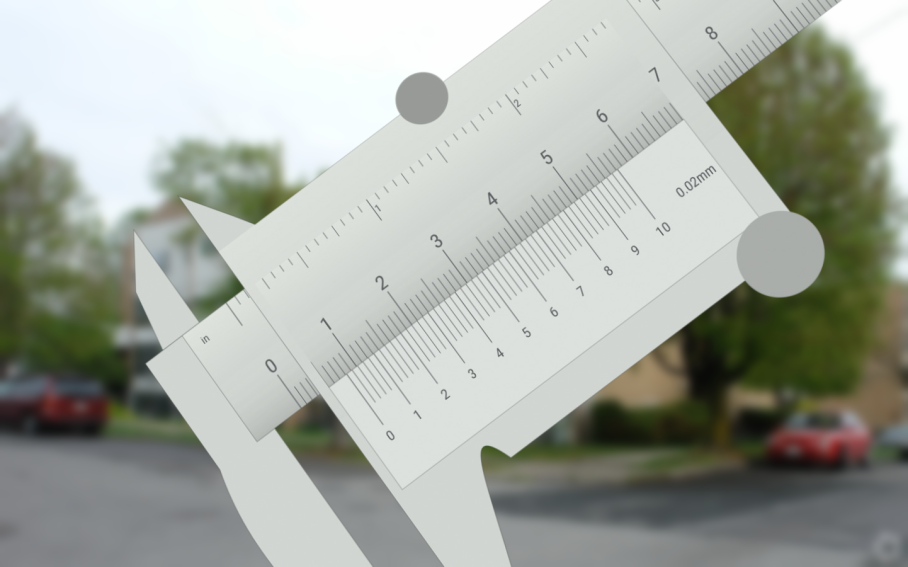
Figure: 8.2mm
